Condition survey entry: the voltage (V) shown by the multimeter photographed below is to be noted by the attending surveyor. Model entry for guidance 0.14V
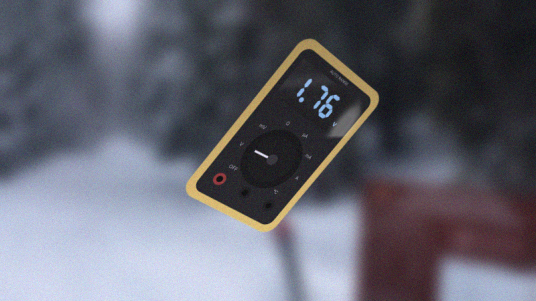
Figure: 1.76V
